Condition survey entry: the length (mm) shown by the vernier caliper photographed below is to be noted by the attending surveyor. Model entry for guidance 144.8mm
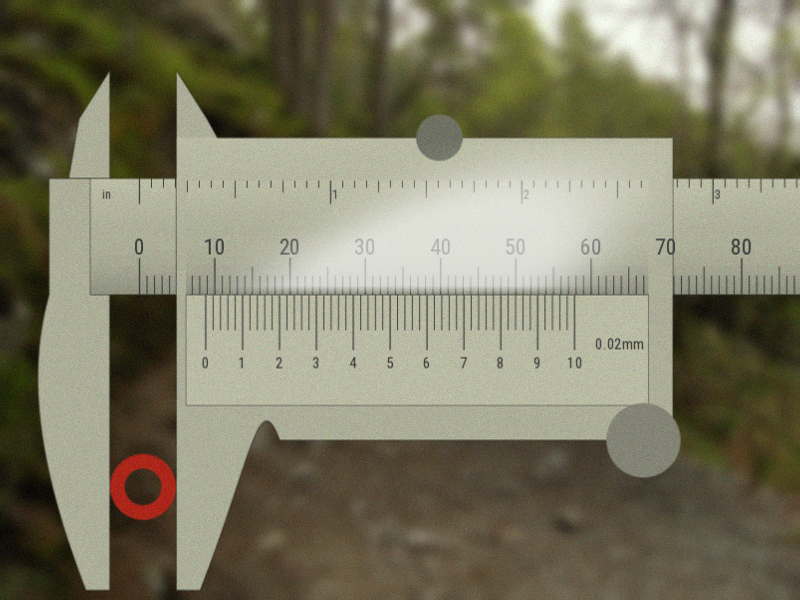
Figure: 8.8mm
